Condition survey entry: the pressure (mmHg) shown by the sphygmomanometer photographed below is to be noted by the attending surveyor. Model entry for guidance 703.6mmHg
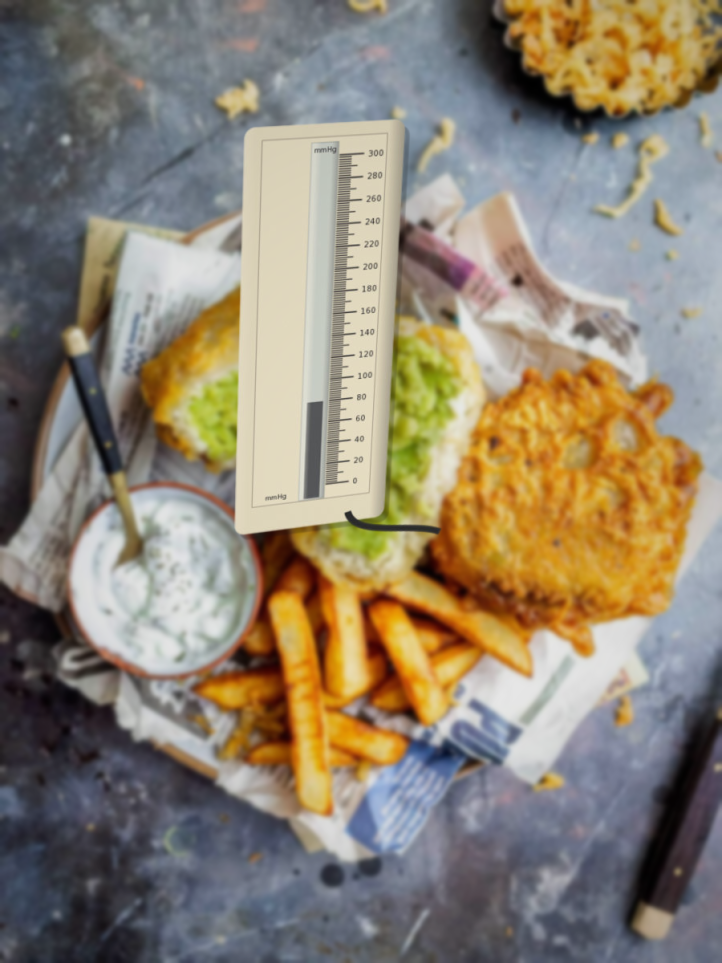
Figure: 80mmHg
